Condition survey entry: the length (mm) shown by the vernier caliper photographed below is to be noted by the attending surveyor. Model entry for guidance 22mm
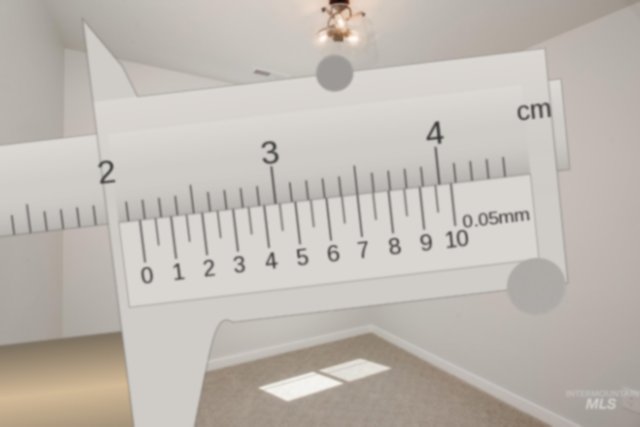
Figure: 21.7mm
